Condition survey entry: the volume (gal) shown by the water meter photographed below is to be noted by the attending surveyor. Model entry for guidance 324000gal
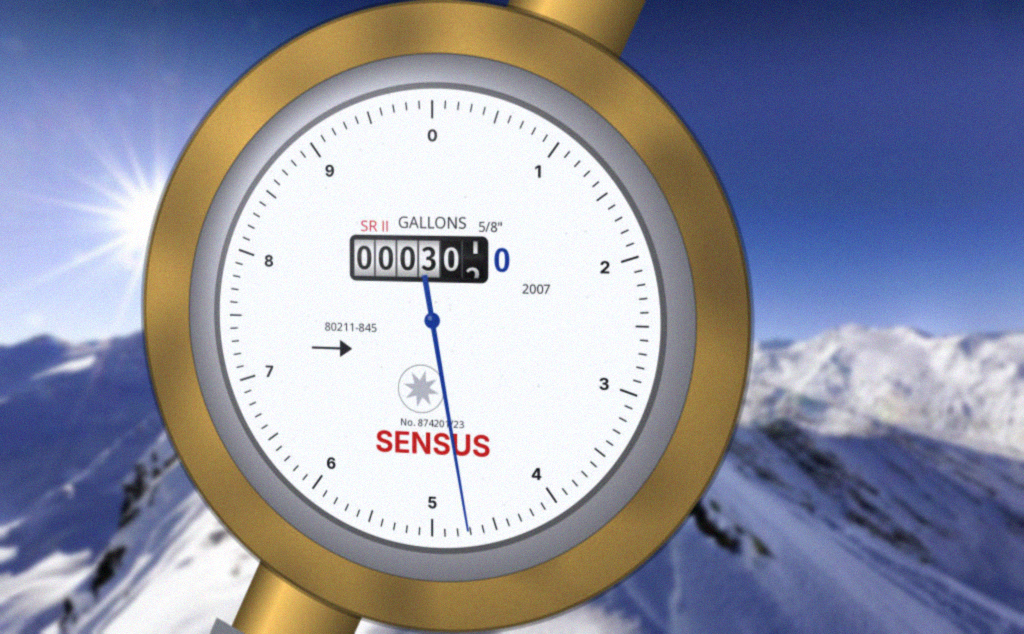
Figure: 3014.7gal
